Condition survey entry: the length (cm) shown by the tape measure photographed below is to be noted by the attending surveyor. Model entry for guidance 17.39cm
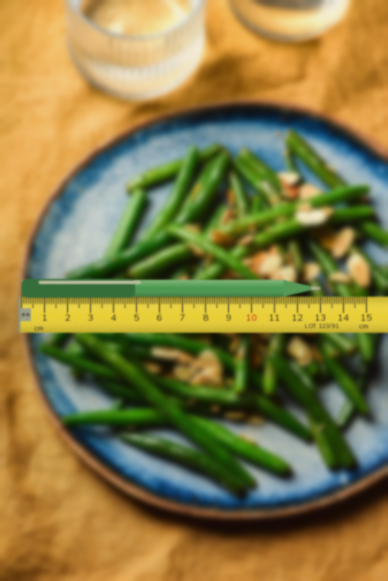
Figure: 13cm
